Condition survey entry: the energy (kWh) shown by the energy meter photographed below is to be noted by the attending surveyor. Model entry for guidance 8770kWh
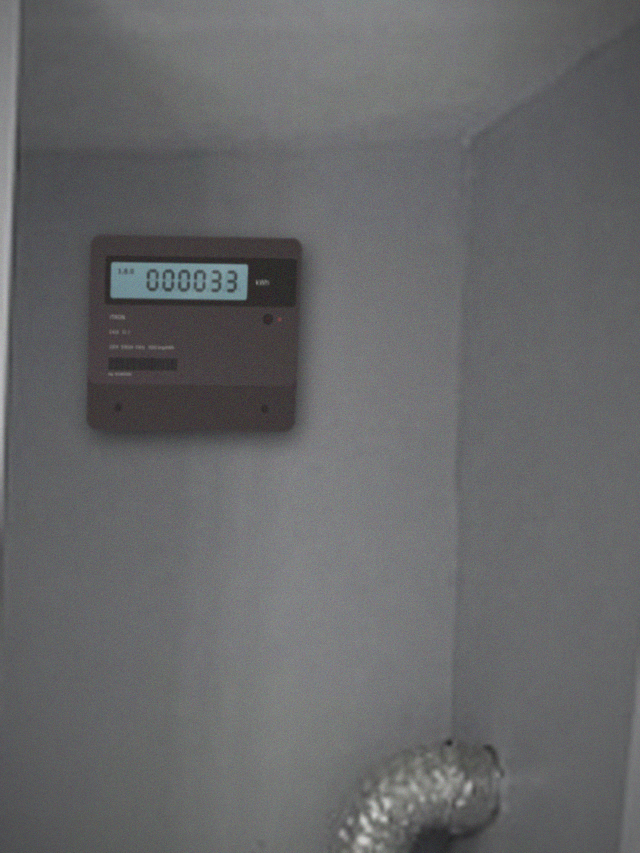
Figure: 33kWh
